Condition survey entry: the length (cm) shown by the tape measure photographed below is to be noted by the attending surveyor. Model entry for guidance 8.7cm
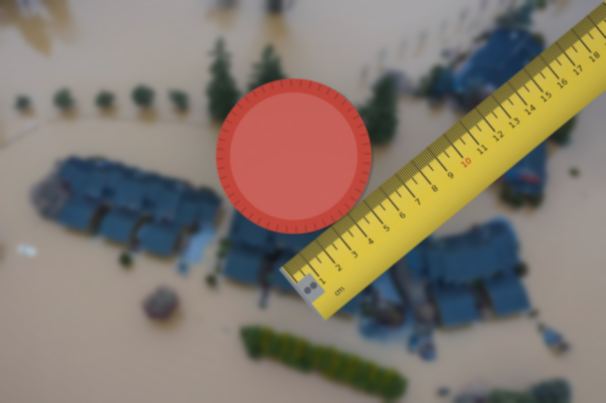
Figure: 7.5cm
